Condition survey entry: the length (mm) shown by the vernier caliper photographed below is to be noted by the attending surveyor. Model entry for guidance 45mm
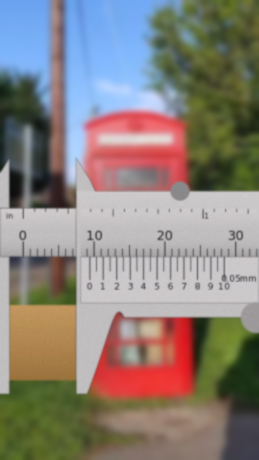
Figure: 9.4mm
